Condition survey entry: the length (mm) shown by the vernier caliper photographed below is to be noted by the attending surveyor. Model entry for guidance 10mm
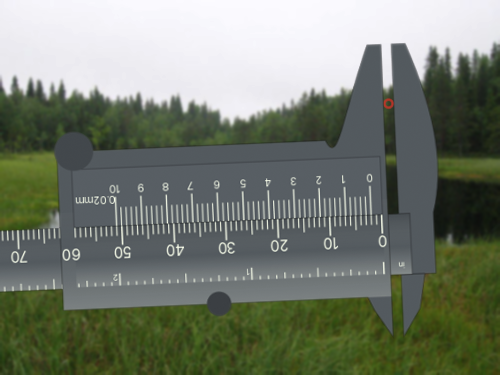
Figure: 2.0mm
